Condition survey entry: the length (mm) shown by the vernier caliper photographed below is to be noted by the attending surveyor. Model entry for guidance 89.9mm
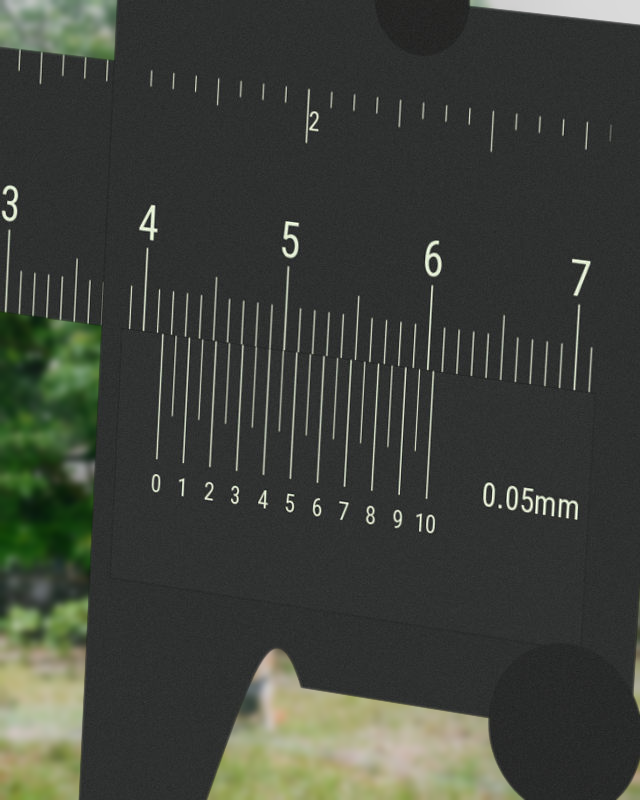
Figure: 41.4mm
